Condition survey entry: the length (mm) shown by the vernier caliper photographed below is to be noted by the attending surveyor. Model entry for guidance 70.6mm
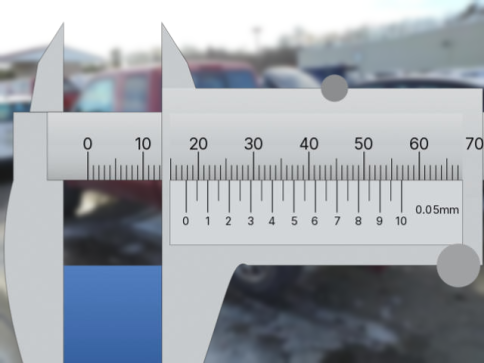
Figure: 17.8mm
